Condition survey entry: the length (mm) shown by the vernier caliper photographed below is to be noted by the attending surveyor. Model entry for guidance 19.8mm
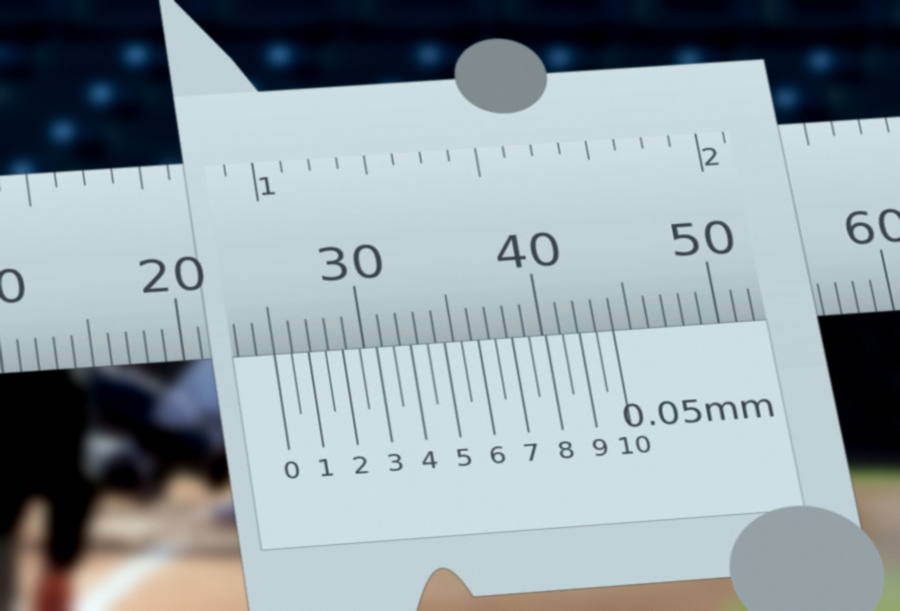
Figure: 25.0mm
